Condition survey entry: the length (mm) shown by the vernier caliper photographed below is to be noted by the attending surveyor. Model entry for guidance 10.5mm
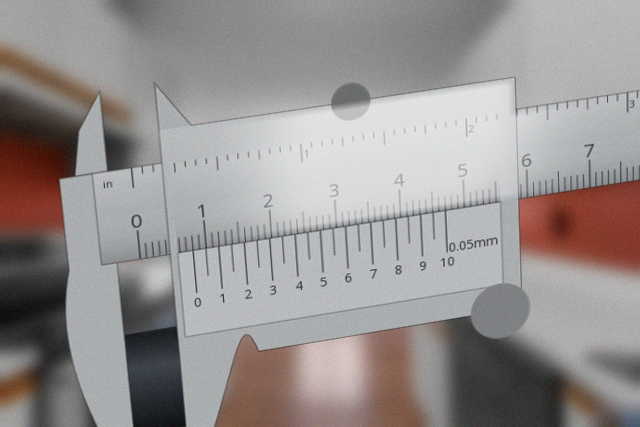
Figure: 8.0mm
